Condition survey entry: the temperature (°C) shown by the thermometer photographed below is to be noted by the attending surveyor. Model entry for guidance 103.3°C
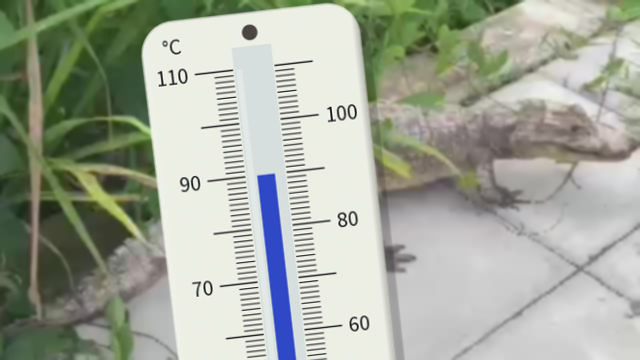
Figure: 90°C
